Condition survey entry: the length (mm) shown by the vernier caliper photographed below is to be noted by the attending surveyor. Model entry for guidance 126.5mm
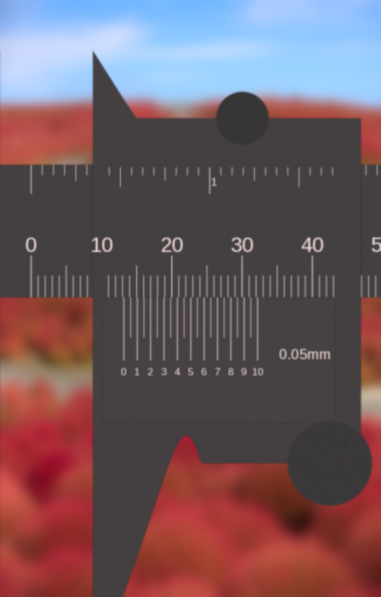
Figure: 13.2mm
